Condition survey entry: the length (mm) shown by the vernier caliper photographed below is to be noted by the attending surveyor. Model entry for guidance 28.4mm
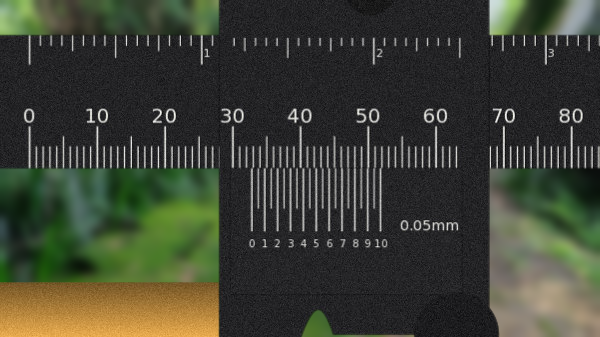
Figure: 32.8mm
